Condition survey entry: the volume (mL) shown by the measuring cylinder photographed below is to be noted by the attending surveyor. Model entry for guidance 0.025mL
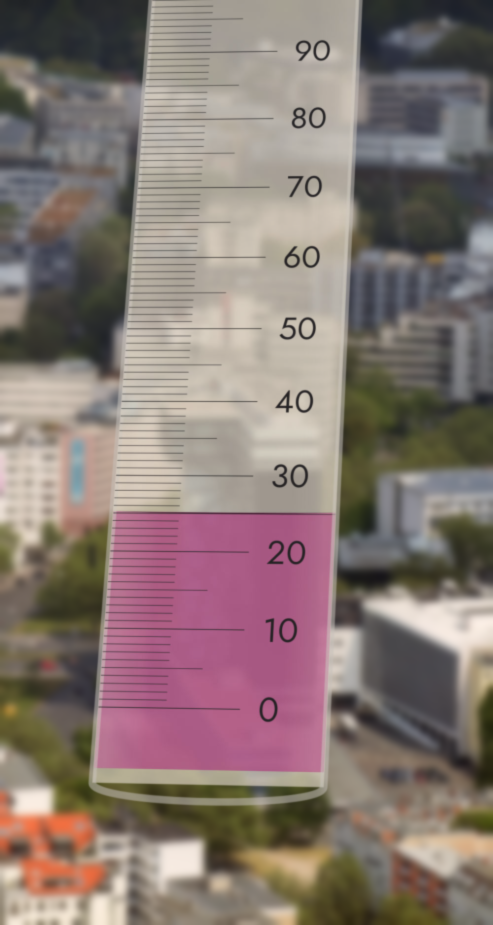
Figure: 25mL
